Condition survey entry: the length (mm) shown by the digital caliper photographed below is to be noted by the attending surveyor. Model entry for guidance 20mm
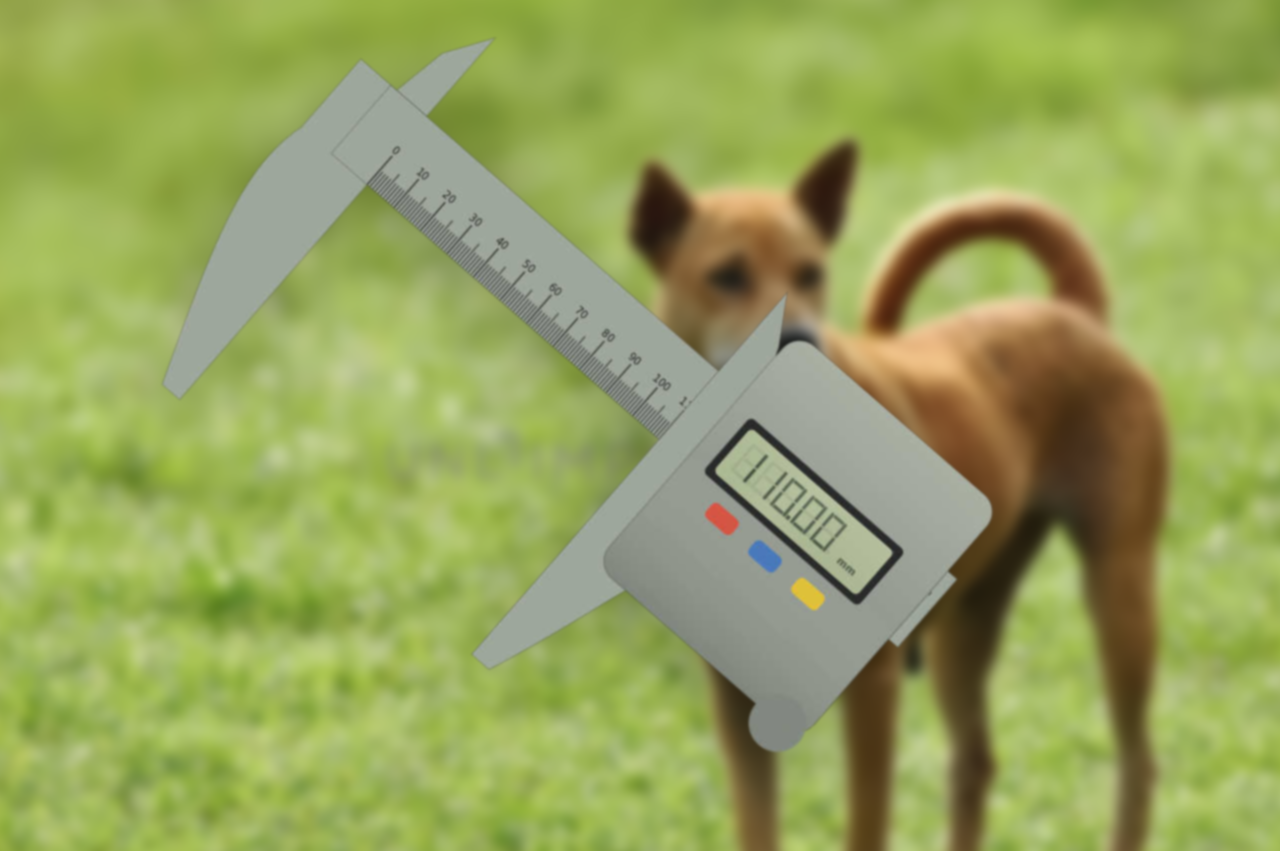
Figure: 110.00mm
